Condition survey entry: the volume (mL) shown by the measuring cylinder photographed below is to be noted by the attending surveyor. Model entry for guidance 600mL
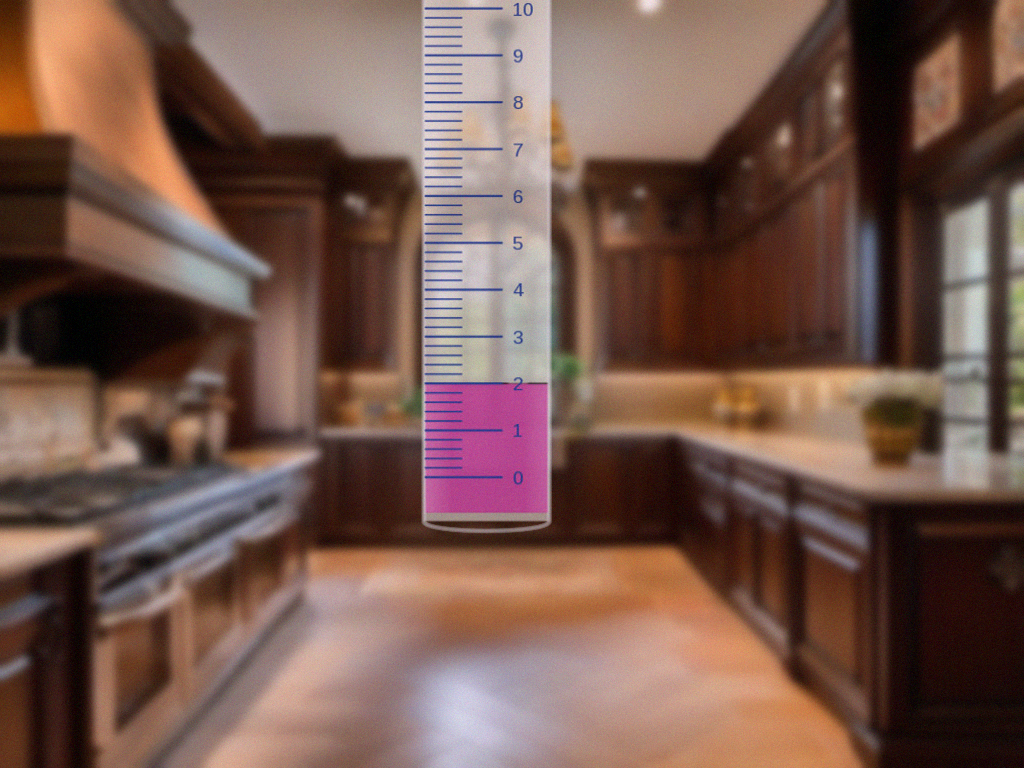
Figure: 2mL
